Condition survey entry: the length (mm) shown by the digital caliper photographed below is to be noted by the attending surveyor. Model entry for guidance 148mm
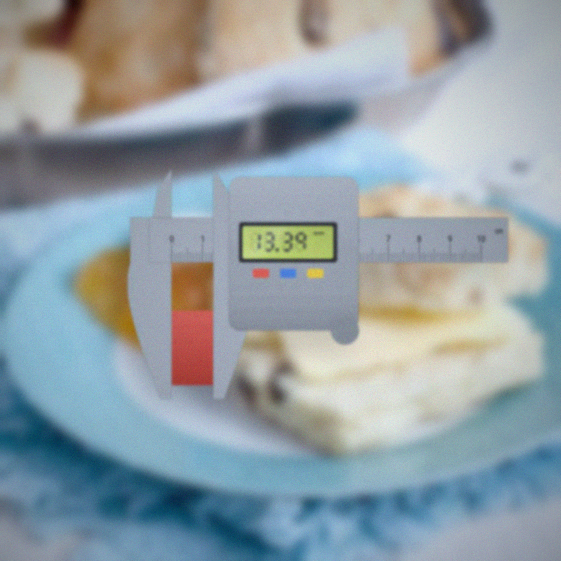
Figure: 13.39mm
